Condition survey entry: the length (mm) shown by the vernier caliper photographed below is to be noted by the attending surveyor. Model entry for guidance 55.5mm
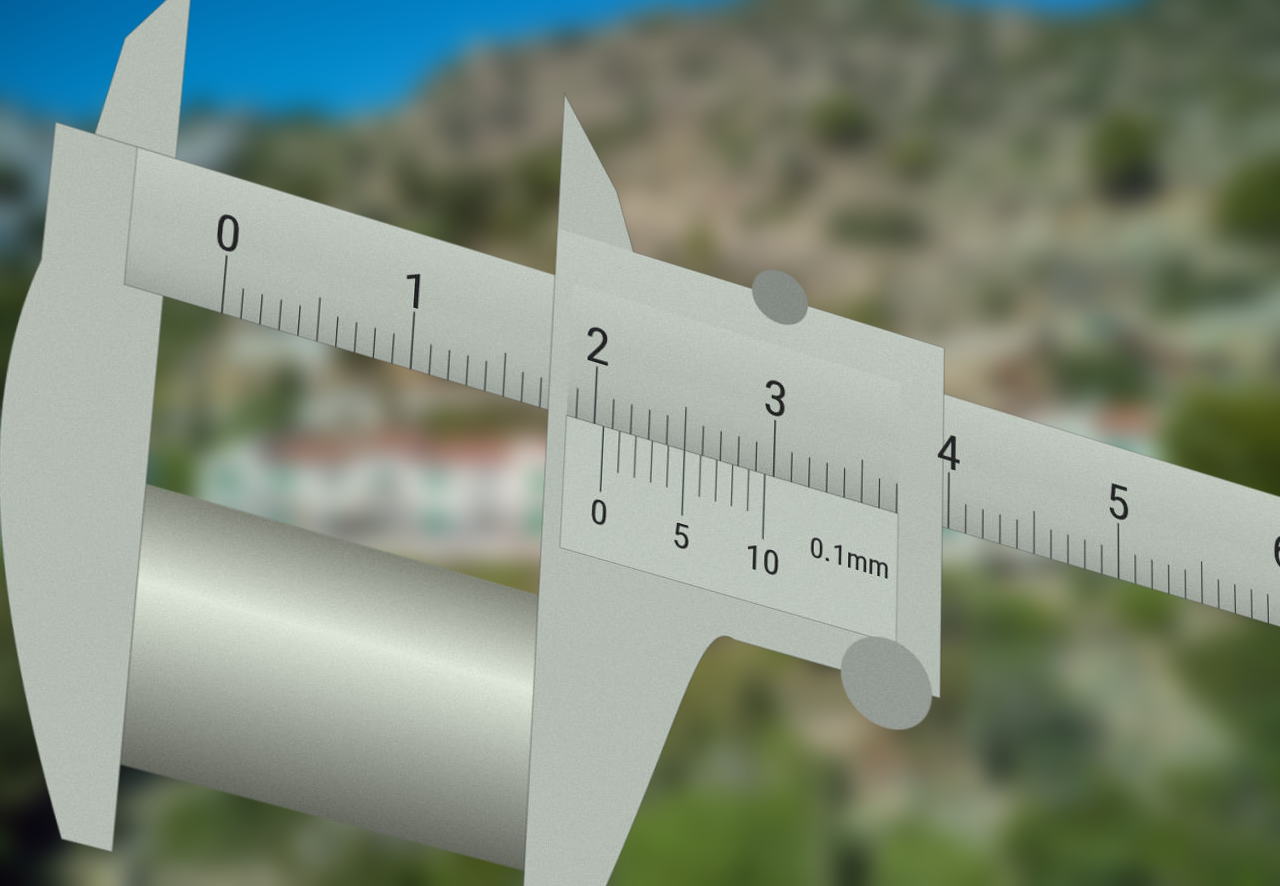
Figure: 20.5mm
